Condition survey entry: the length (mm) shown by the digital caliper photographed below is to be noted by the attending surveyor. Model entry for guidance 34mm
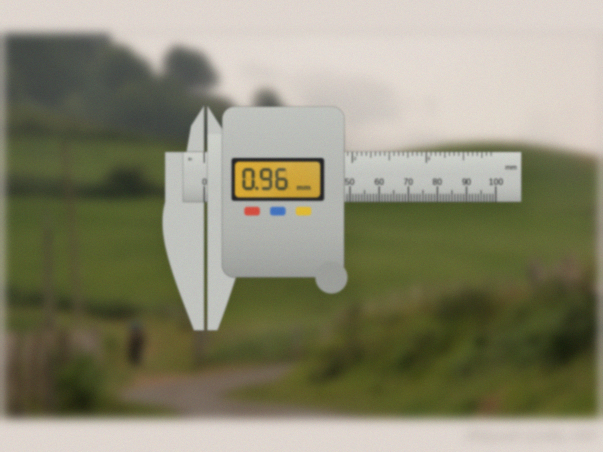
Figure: 0.96mm
